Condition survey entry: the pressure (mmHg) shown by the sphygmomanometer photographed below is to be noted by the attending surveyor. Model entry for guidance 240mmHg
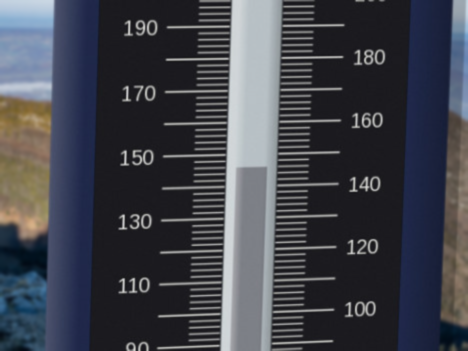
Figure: 146mmHg
